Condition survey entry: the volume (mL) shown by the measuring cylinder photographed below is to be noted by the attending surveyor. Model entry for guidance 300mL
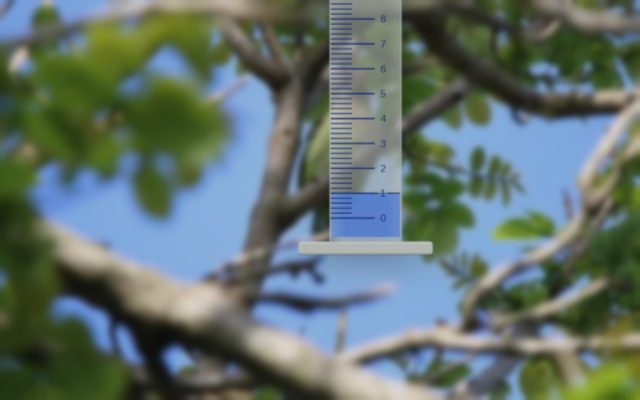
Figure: 1mL
